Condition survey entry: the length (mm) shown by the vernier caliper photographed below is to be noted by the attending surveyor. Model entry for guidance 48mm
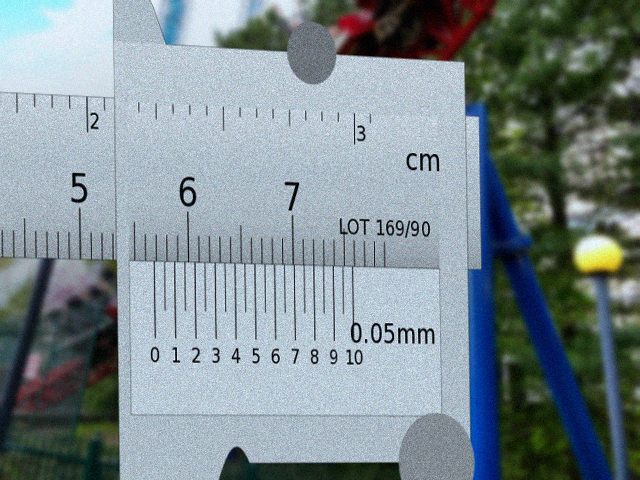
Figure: 56.8mm
